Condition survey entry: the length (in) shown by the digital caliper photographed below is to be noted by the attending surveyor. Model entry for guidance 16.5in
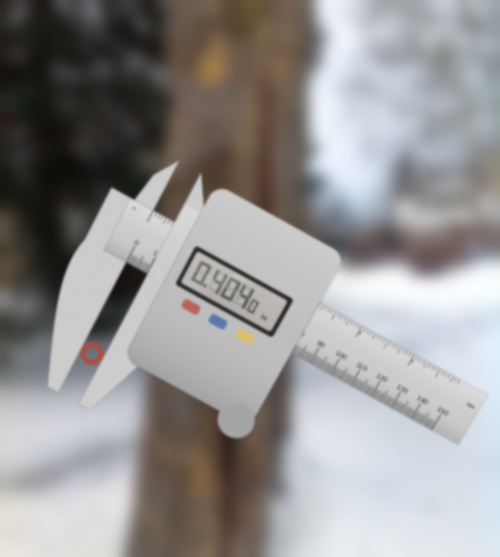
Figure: 0.4040in
